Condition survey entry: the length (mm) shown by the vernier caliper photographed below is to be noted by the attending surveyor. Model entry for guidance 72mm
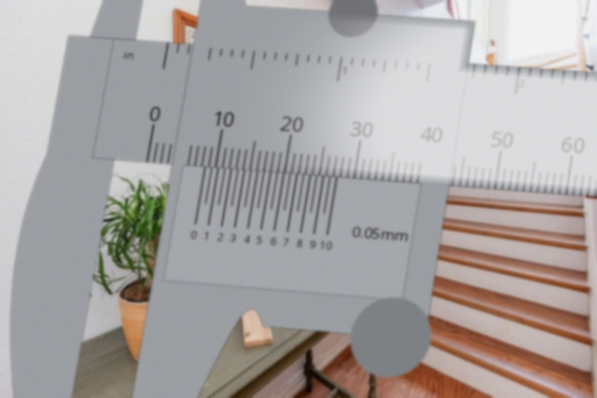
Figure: 8.5mm
